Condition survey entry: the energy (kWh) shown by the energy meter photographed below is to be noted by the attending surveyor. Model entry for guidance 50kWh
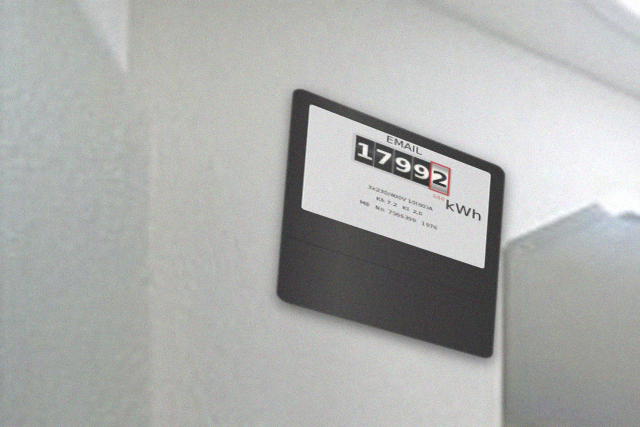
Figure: 1799.2kWh
